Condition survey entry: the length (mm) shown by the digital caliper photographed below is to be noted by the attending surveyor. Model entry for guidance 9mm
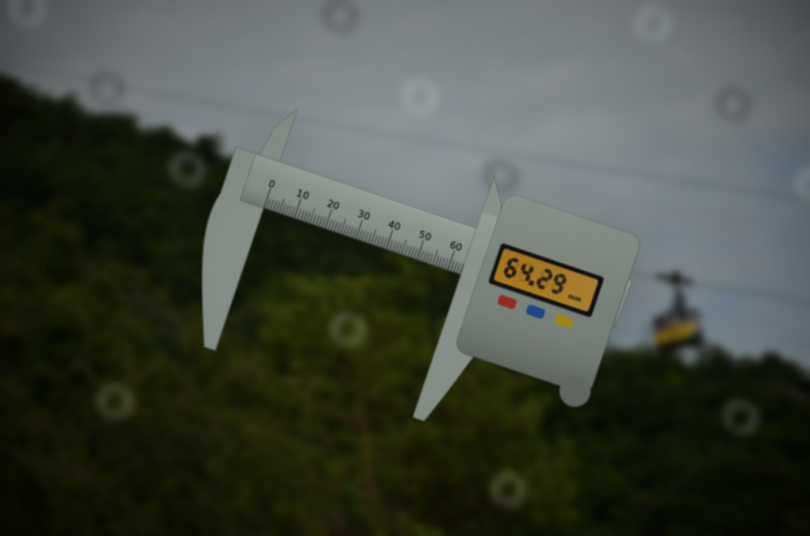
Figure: 64.29mm
